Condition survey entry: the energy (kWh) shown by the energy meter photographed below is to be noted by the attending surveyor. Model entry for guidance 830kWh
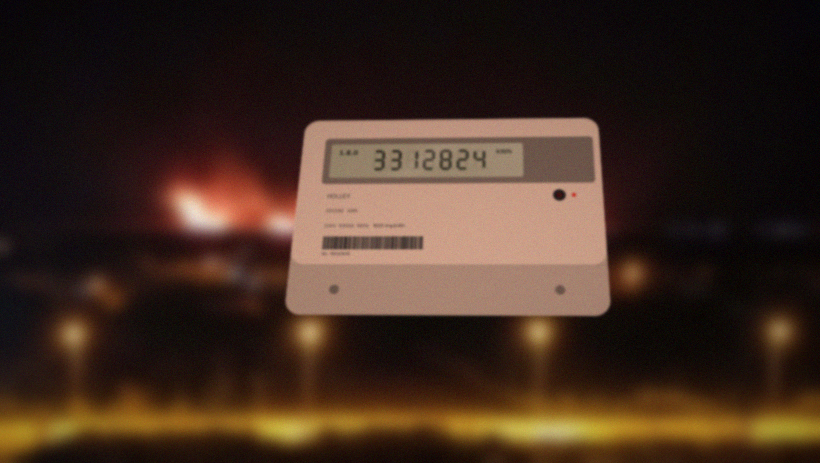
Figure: 3312824kWh
